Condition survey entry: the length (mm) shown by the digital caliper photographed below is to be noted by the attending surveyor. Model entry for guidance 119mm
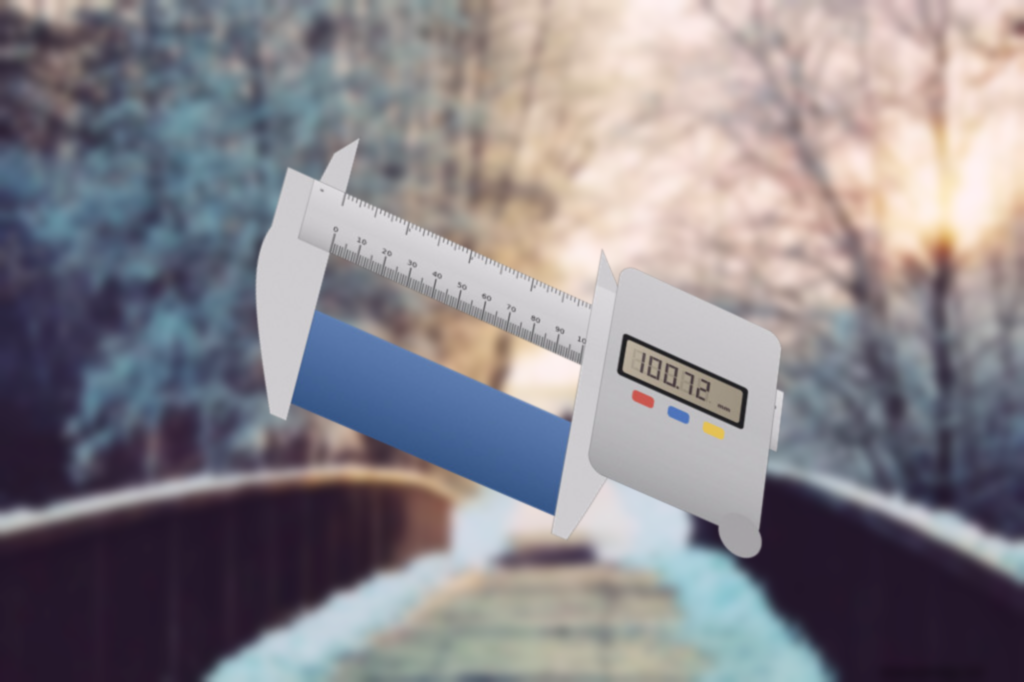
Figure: 100.72mm
